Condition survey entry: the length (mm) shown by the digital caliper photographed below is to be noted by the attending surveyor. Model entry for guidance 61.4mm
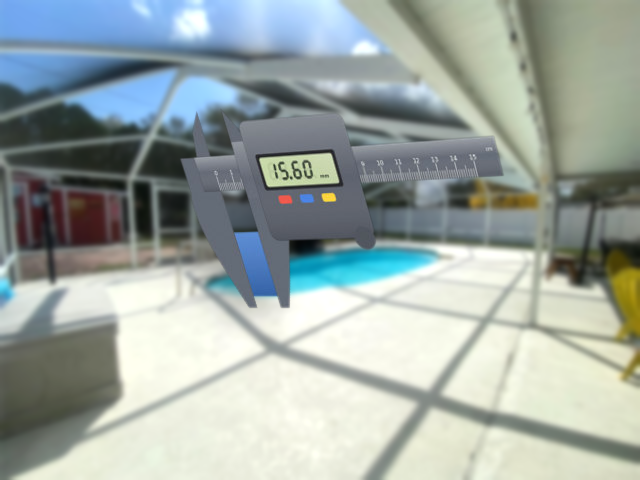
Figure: 15.60mm
